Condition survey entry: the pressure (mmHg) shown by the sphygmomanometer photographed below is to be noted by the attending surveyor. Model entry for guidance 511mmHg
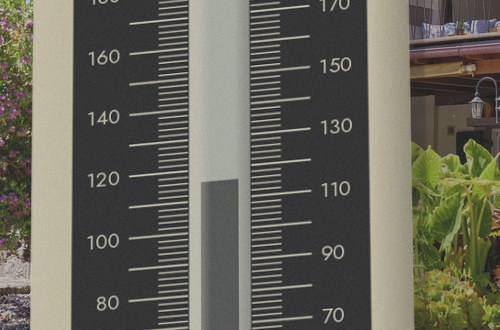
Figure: 116mmHg
